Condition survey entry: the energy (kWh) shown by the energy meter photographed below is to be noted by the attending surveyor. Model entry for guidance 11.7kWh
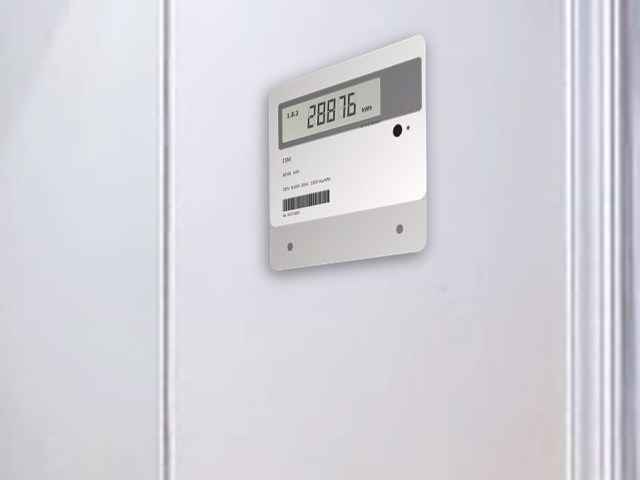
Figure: 28876kWh
